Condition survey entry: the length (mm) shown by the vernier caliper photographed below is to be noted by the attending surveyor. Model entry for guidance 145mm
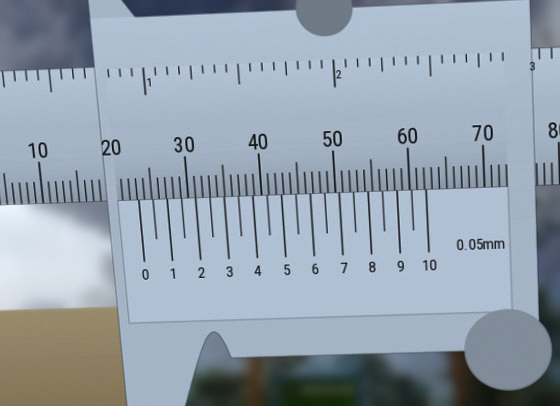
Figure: 23.2mm
